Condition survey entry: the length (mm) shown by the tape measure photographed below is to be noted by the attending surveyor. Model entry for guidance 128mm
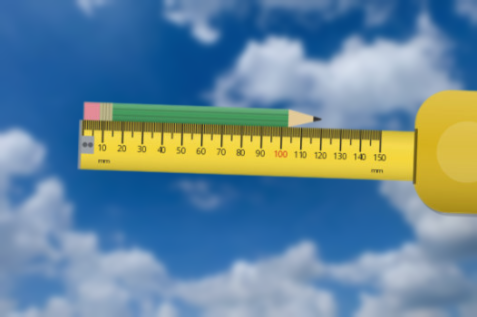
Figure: 120mm
